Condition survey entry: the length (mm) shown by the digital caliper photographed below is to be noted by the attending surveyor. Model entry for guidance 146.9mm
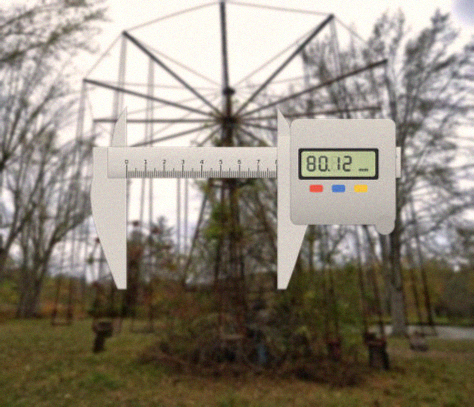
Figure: 80.12mm
